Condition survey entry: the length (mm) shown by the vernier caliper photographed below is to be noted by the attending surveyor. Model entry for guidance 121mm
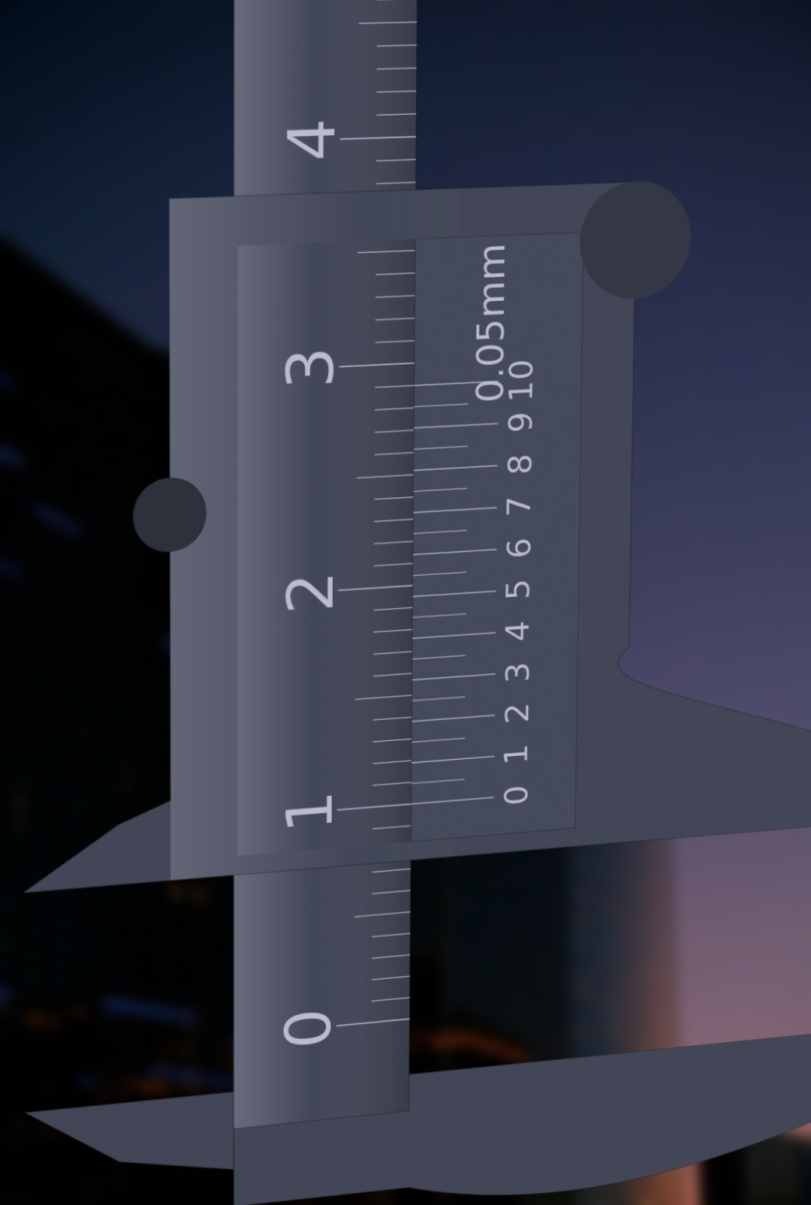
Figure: 10.0mm
